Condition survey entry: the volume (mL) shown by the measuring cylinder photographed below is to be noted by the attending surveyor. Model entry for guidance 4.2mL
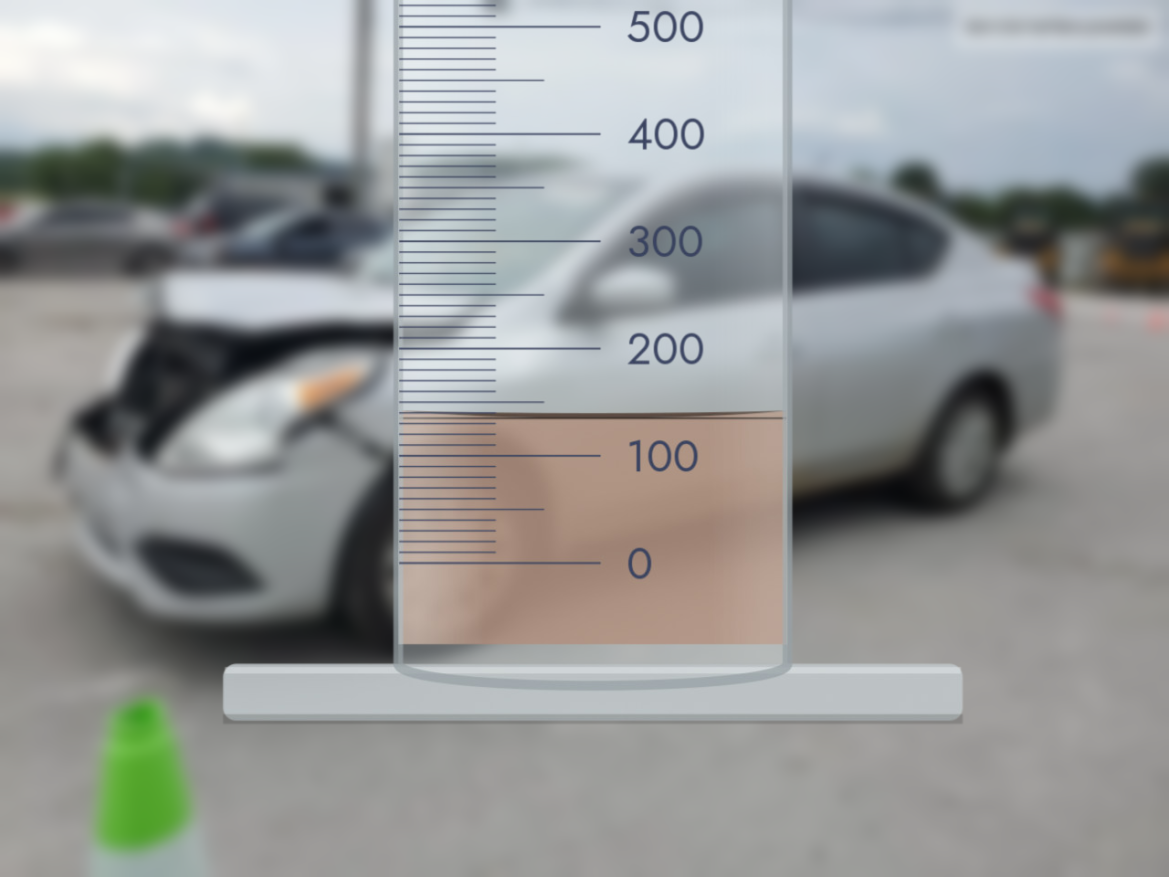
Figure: 135mL
